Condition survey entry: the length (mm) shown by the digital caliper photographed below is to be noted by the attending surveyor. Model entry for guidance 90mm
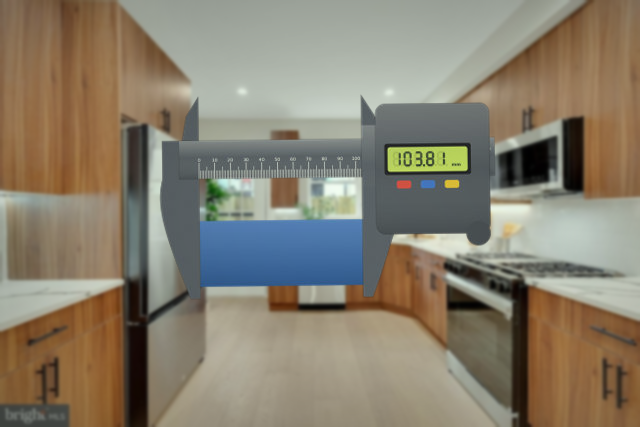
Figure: 103.81mm
